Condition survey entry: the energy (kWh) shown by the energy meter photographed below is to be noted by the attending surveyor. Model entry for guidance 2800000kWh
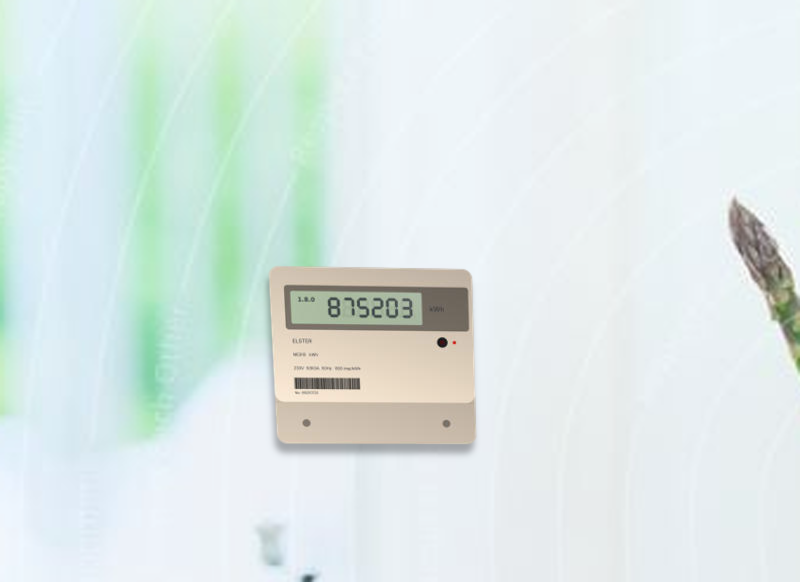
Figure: 875203kWh
